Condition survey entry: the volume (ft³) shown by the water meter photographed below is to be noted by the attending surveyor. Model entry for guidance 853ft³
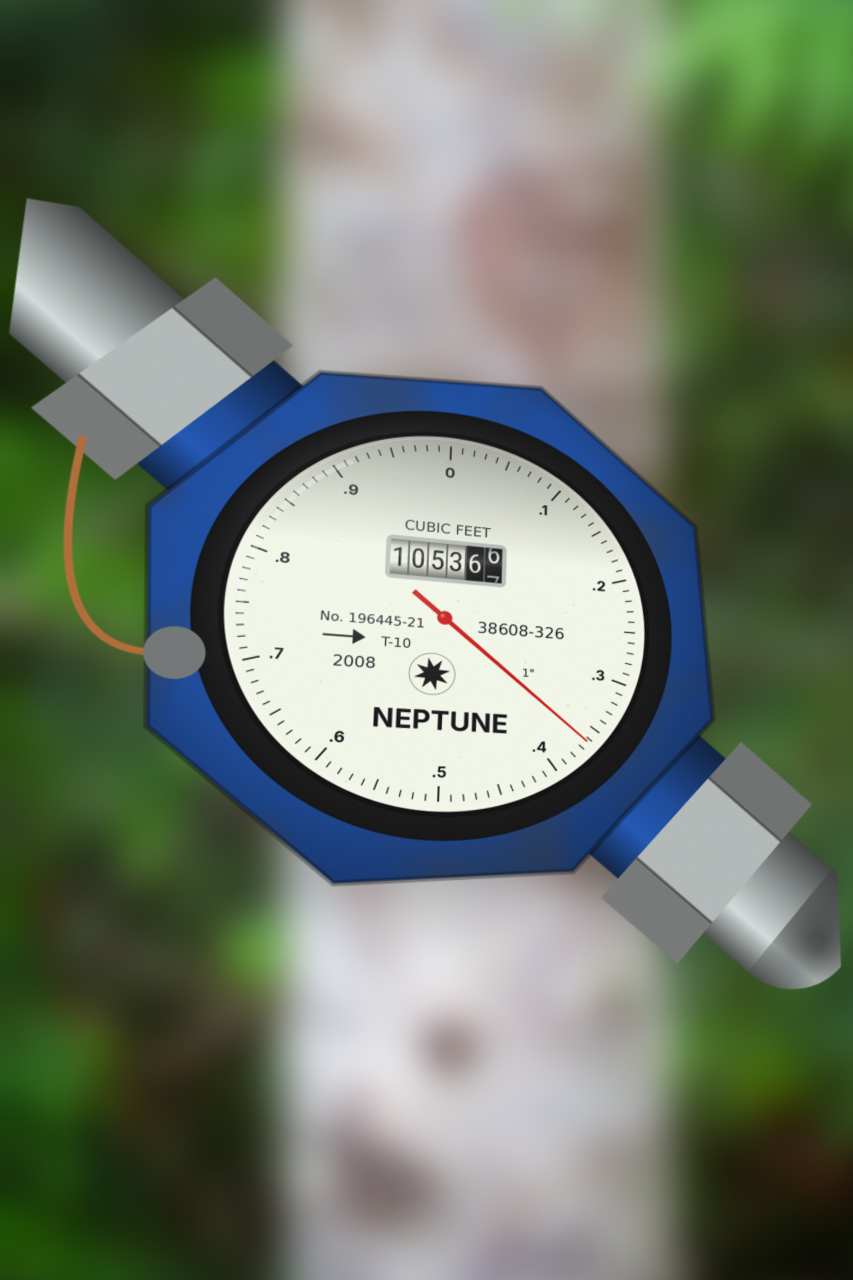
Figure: 105366.36ft³
